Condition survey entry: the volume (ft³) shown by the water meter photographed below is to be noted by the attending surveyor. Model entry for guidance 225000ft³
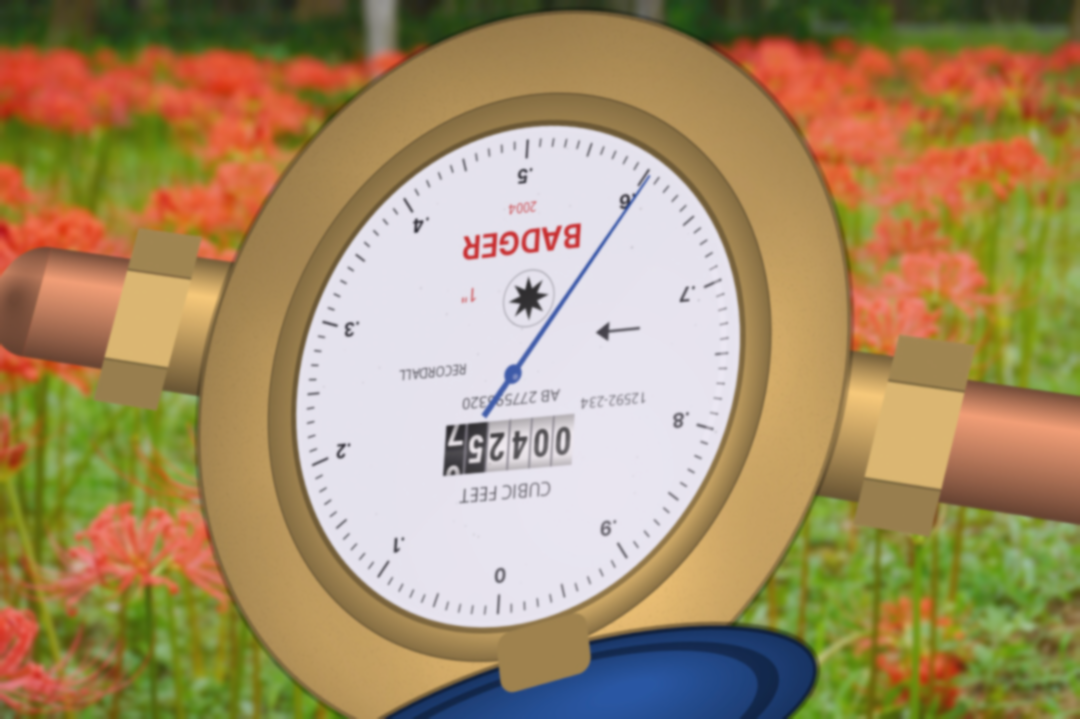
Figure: 4256.60ft³
